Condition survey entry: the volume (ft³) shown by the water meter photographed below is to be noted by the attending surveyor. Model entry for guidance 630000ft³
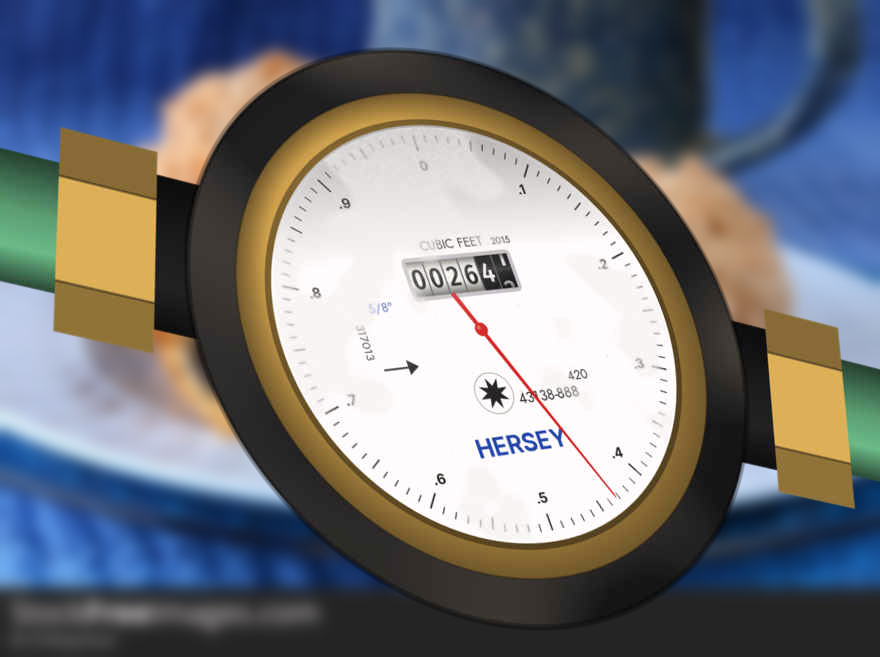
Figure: 2641.43ft³
